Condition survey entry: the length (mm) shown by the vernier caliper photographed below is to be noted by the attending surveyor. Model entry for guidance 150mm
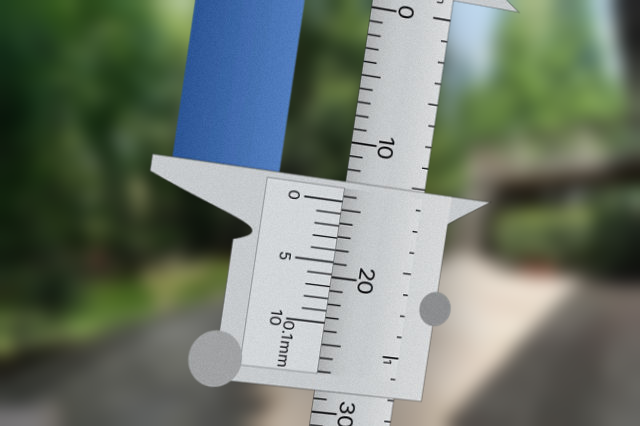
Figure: 14.4mm
